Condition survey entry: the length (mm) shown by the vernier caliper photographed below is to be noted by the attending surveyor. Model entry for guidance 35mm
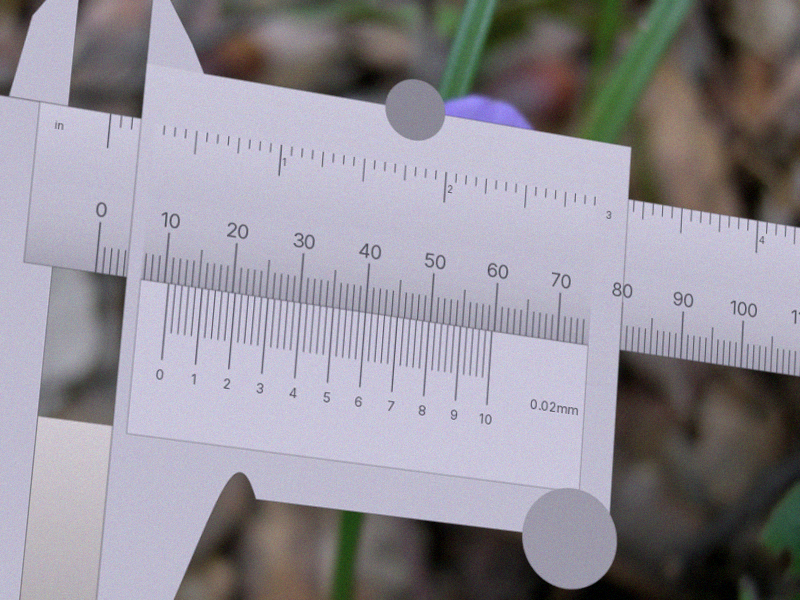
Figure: 10.6mm
